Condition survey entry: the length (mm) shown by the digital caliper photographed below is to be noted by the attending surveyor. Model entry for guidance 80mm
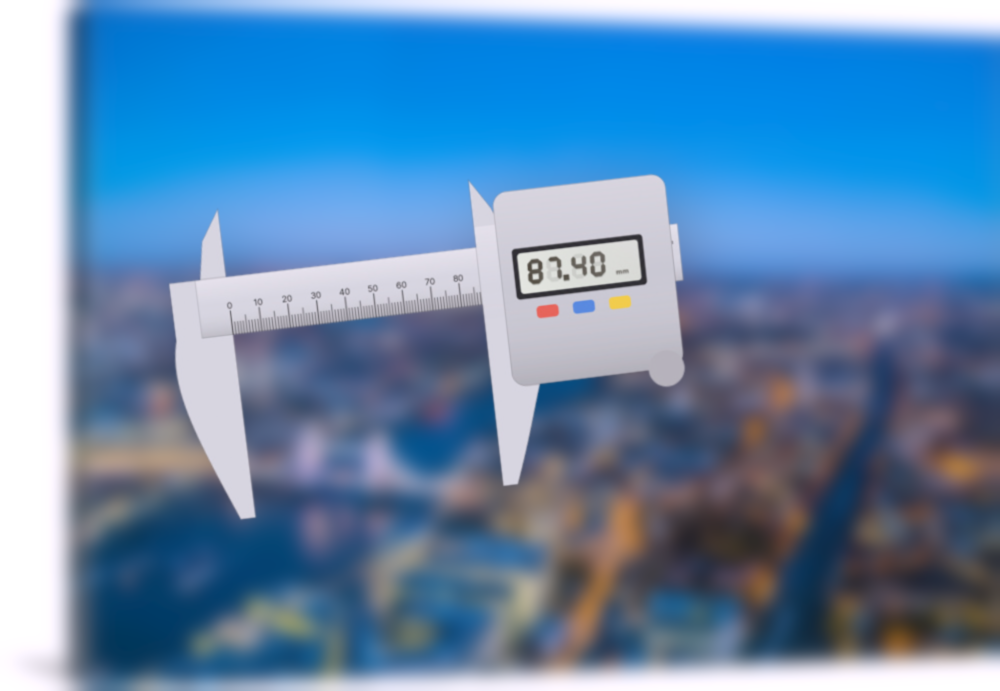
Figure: 87.40mm
